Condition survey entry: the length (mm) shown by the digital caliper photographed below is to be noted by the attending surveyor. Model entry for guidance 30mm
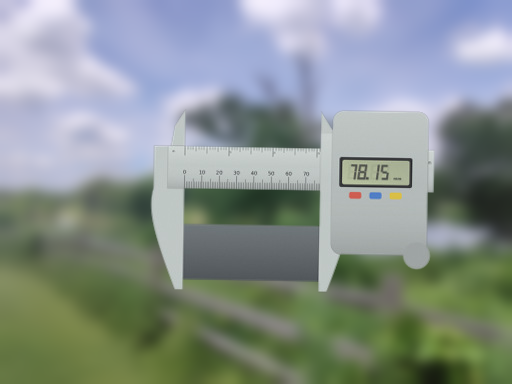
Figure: 78.15mm
